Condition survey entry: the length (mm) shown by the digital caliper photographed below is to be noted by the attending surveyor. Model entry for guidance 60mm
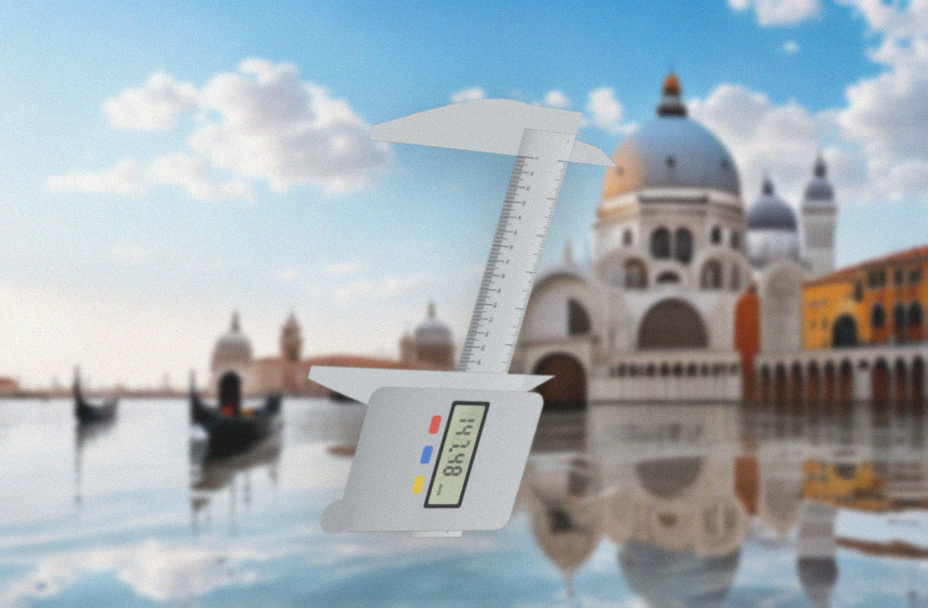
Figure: 147.48mm
